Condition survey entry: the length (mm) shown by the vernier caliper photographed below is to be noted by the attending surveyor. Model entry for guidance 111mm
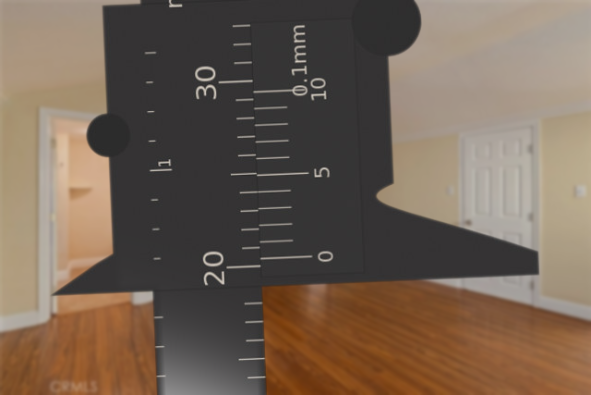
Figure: 20.4mm
